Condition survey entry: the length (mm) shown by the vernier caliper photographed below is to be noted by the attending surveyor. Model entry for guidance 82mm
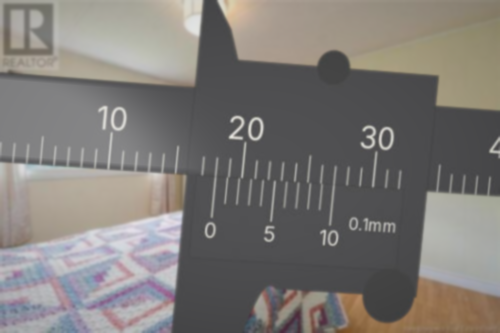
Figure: 18.0mm
